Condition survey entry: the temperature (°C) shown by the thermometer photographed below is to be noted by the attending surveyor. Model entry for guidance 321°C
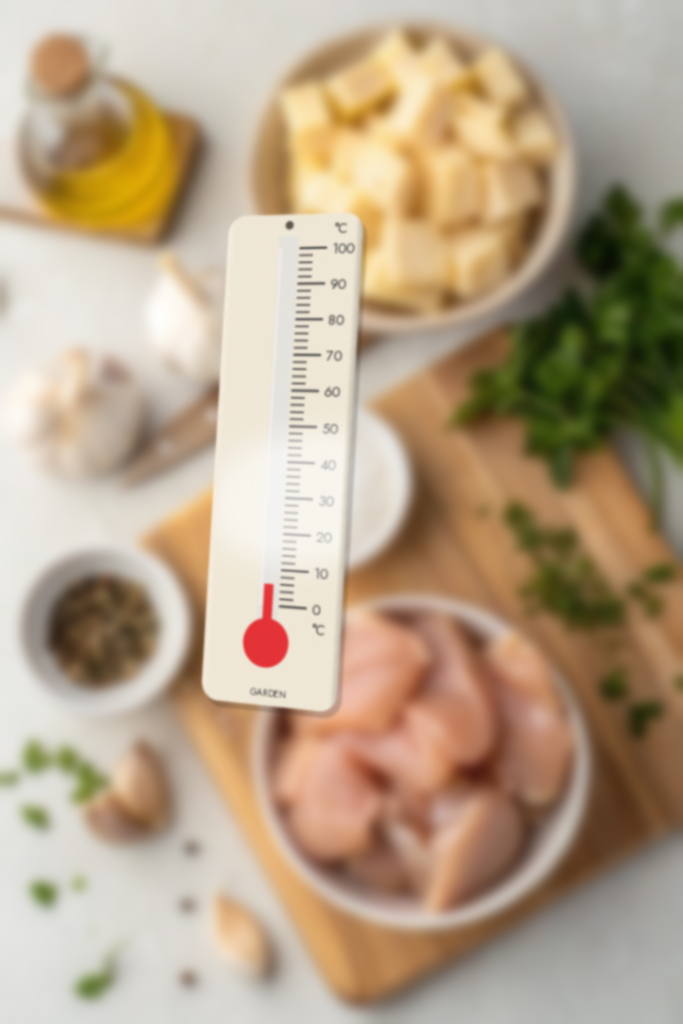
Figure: 6°C
